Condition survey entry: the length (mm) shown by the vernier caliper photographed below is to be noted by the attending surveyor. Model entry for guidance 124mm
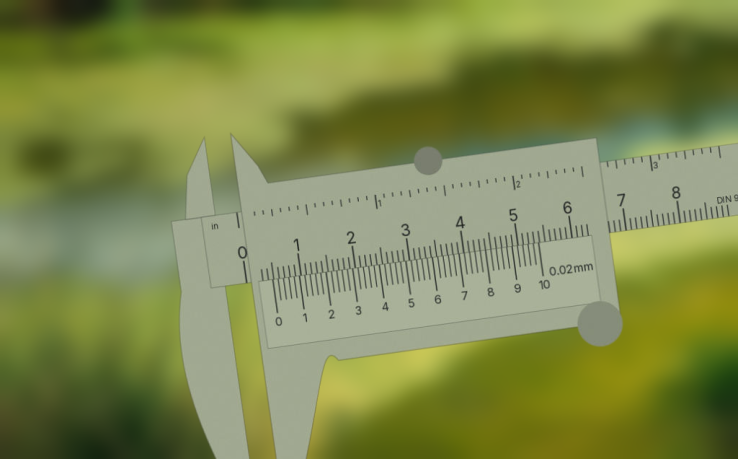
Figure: 4.8mm
